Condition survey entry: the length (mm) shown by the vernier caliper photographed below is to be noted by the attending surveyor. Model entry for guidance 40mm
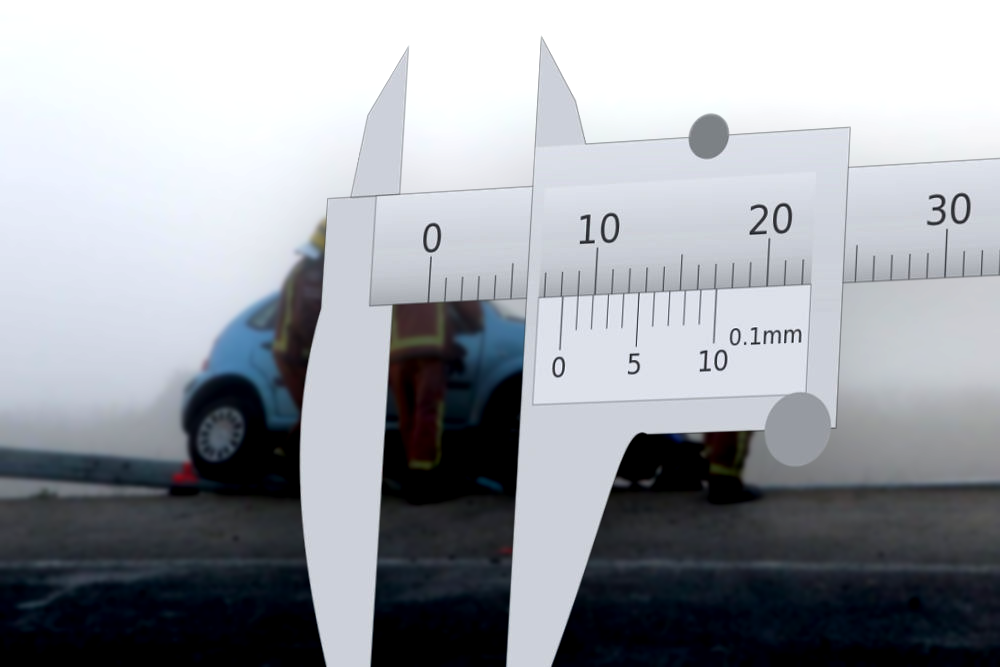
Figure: 8.1mm
